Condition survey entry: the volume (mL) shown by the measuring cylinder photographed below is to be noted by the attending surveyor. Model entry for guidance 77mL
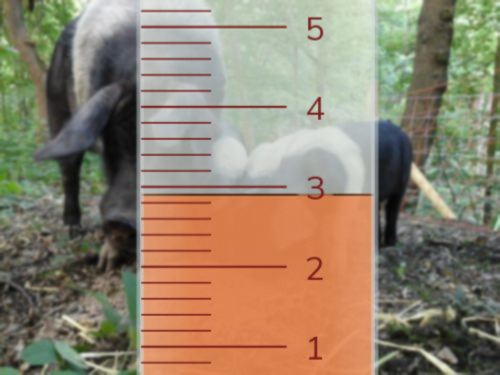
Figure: 2.9mL
